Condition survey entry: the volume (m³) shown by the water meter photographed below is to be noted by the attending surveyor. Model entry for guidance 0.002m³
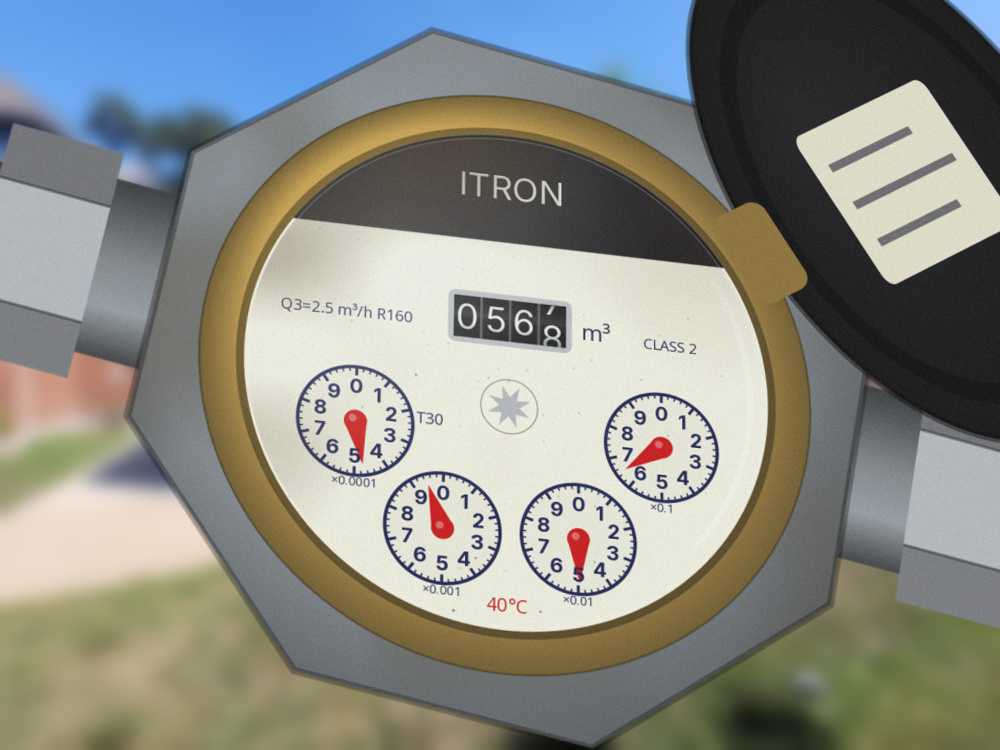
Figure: 567.6494m³
